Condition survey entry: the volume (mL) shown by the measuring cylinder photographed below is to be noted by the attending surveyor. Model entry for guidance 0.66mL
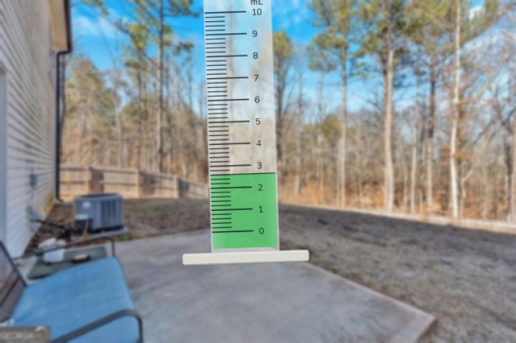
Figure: 2.6mL
